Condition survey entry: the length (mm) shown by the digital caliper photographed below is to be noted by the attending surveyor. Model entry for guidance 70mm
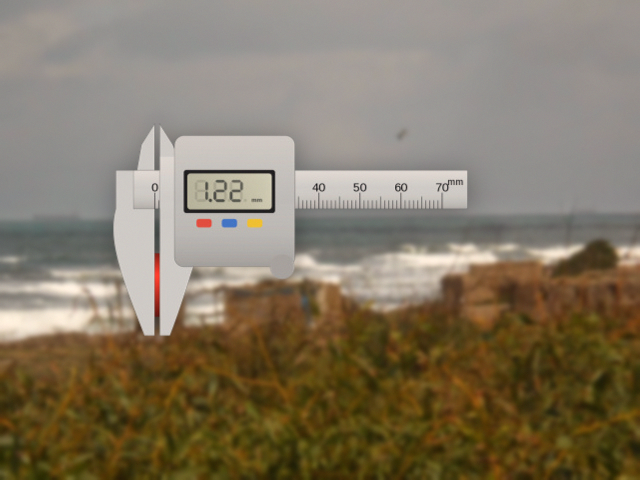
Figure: 1.22mm
